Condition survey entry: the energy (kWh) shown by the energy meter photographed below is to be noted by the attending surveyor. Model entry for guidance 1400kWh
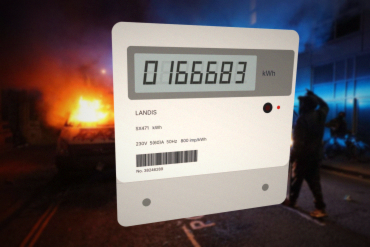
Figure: 166683kWh
